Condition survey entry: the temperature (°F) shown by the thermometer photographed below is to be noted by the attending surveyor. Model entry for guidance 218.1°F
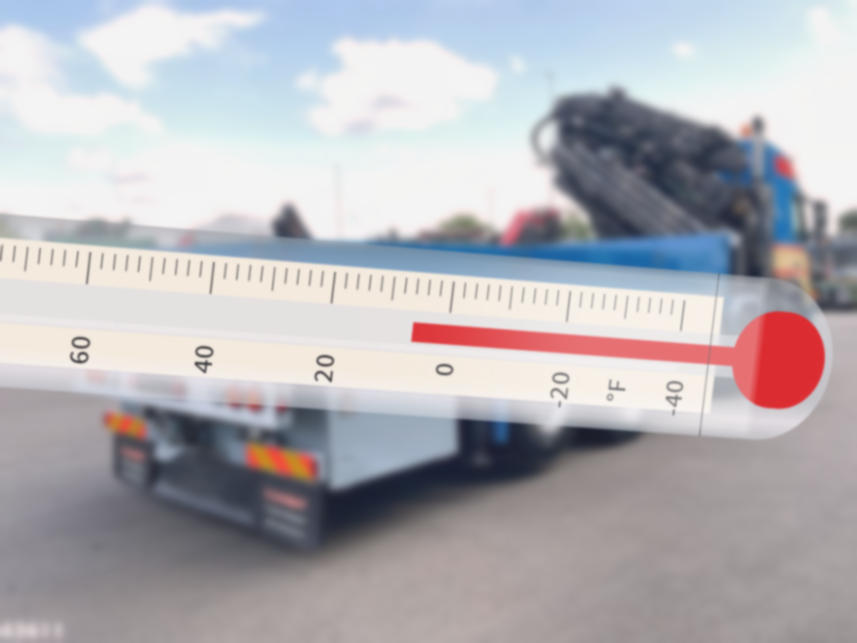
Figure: 6°F
